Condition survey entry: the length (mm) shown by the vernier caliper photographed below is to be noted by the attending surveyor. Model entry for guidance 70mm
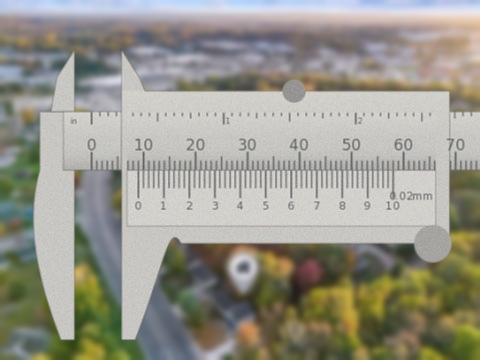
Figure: 9.0mm
